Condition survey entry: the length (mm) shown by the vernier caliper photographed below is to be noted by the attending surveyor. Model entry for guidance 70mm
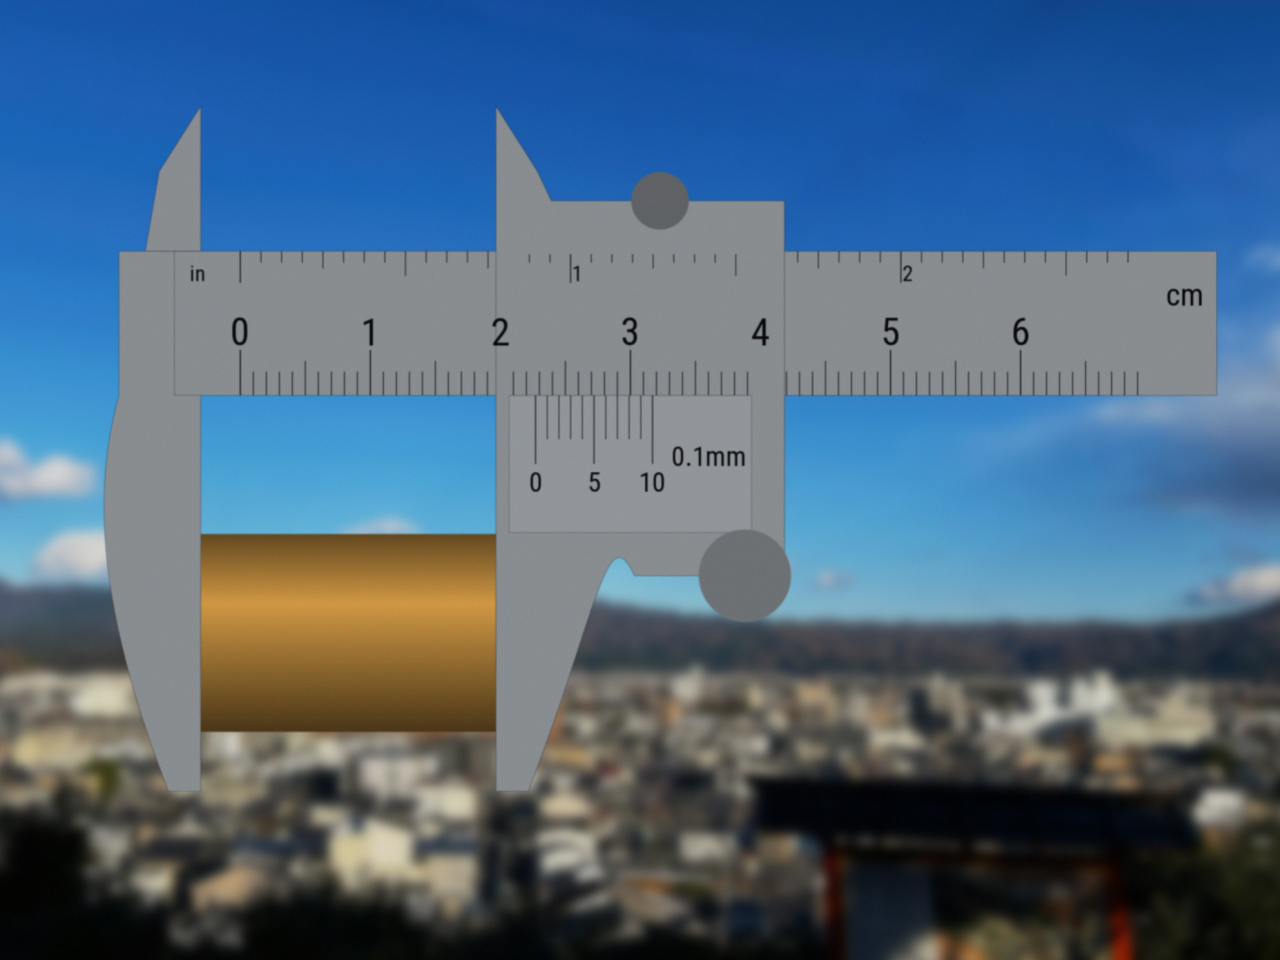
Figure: 22.7mm
